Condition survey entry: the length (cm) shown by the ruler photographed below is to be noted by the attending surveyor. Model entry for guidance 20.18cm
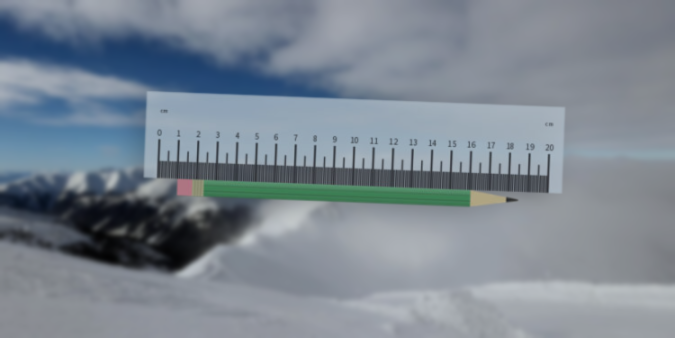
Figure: 17.5cm
